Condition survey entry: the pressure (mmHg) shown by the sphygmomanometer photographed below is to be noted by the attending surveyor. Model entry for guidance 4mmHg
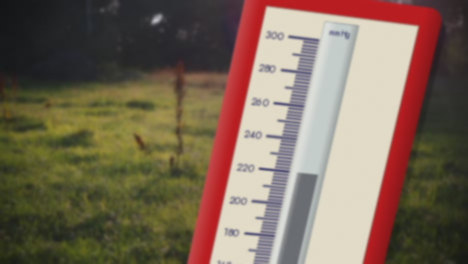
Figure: 220mmHg
